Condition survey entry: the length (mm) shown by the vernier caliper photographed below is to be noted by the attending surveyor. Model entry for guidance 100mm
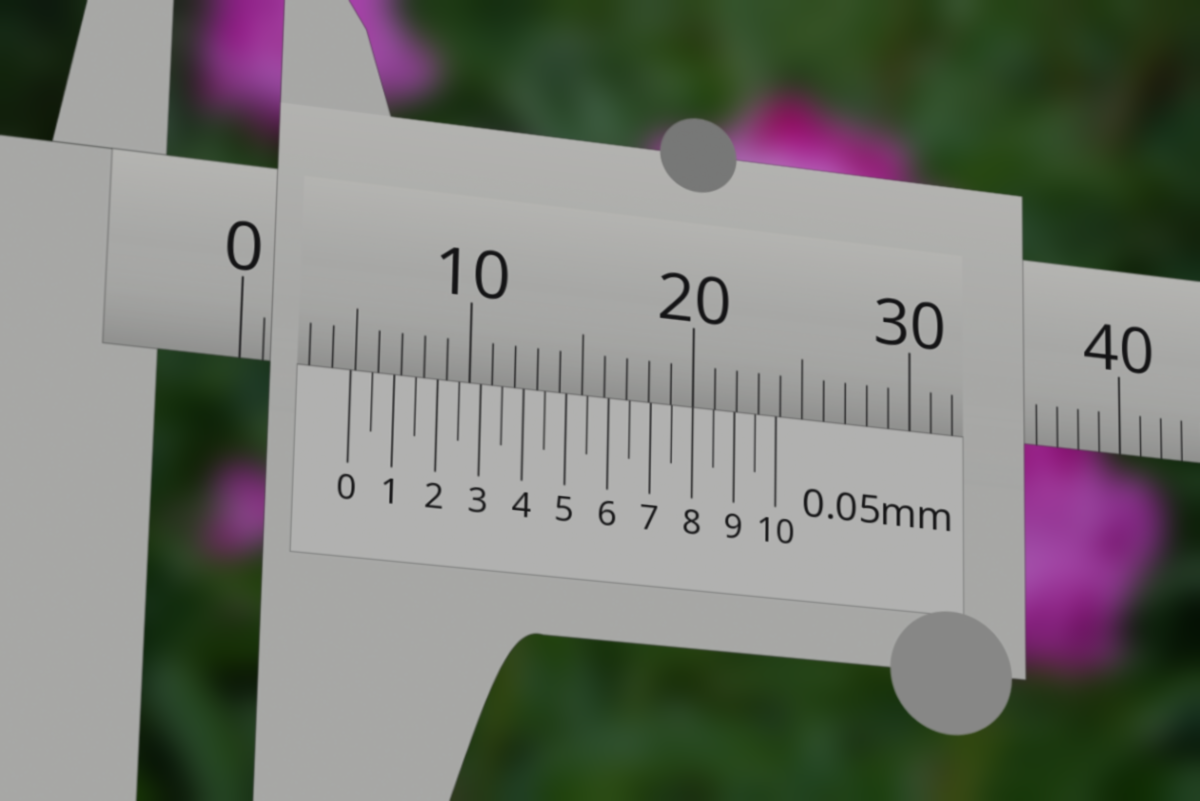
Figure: 4.8mm
